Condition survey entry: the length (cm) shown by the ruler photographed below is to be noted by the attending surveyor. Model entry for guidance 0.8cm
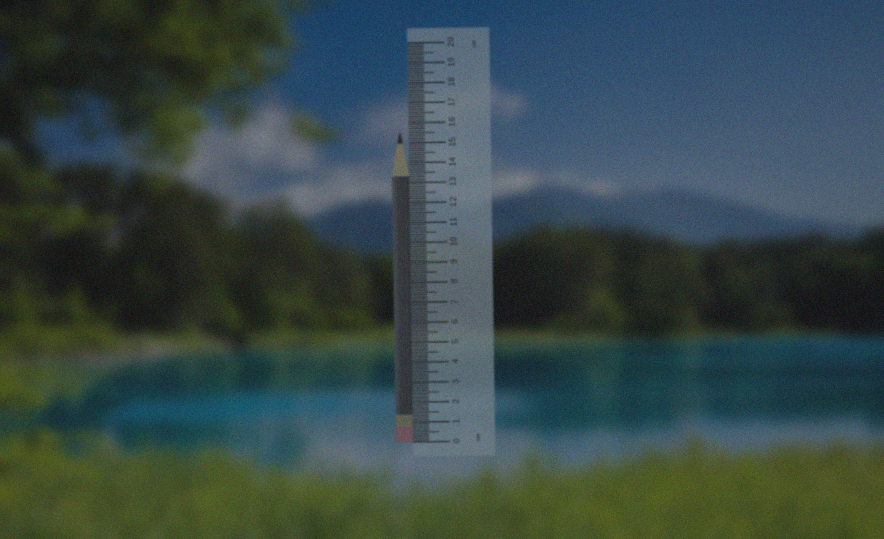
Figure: 15.5cm
